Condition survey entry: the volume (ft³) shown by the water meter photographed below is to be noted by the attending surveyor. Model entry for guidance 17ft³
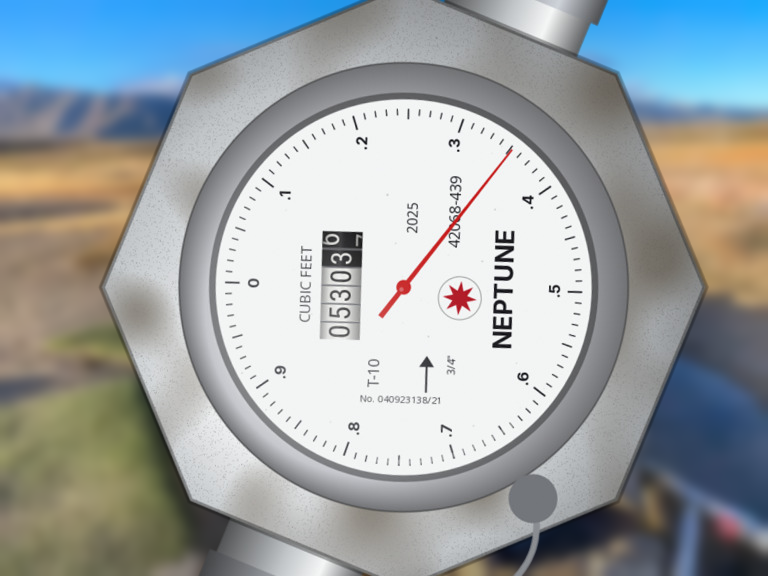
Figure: 53036.35ft³
